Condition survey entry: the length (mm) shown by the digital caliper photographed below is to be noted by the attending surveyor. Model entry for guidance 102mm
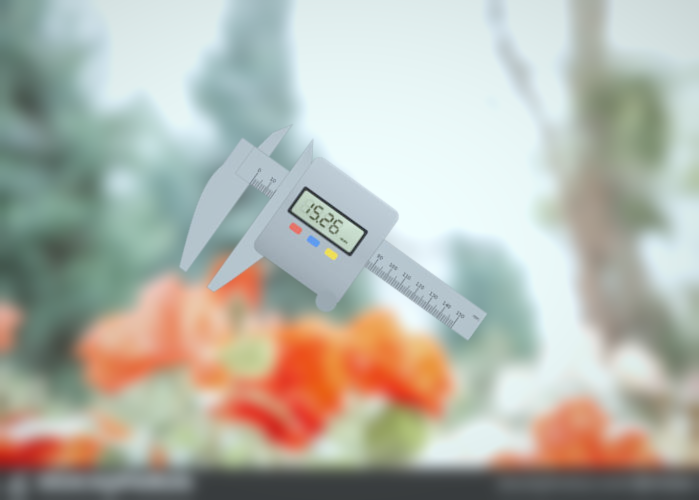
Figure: 15.26mm
